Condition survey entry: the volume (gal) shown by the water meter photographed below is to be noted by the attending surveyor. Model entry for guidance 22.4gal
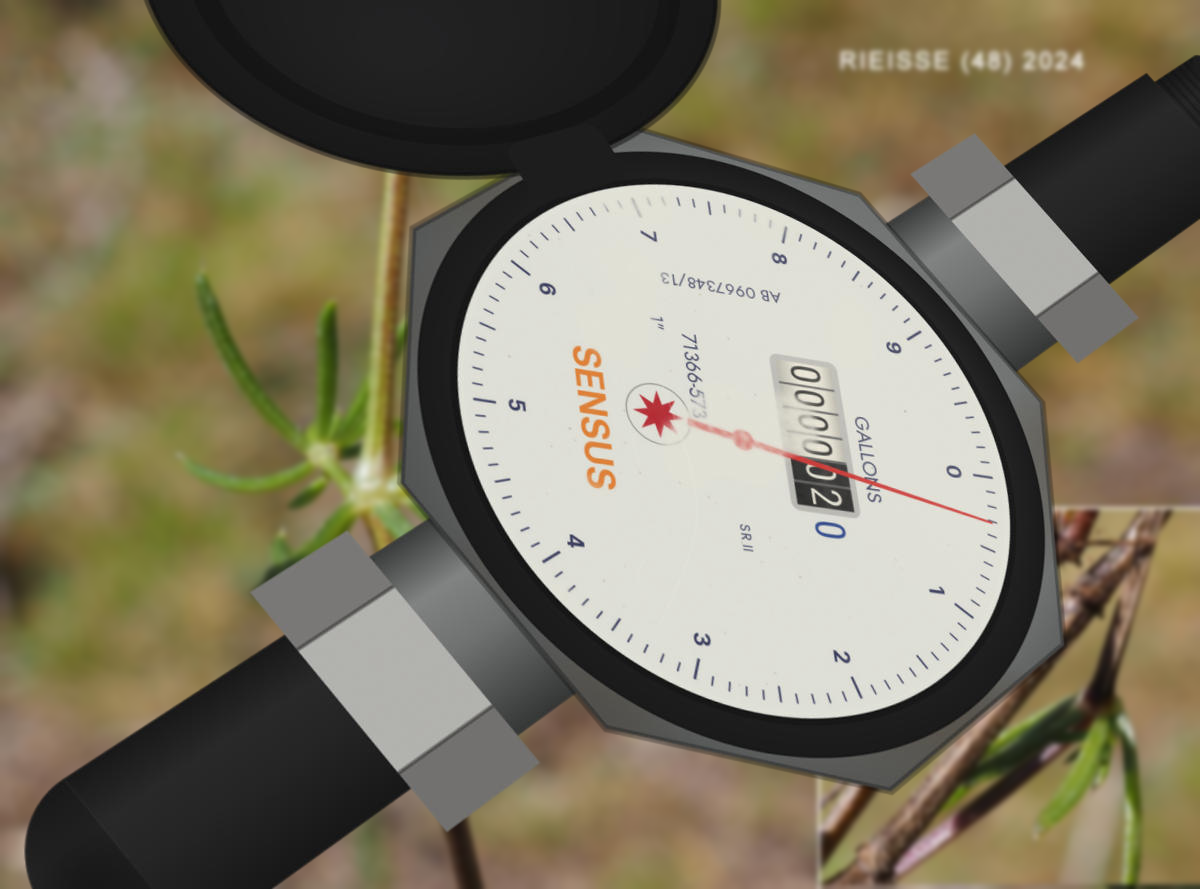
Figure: 20.3gal
